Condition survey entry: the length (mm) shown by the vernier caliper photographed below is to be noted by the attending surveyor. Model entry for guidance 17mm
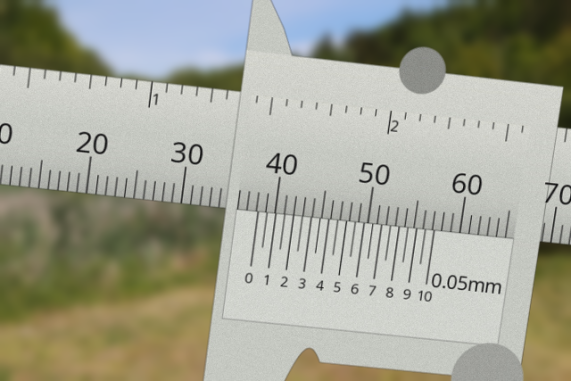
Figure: 38.2mm
